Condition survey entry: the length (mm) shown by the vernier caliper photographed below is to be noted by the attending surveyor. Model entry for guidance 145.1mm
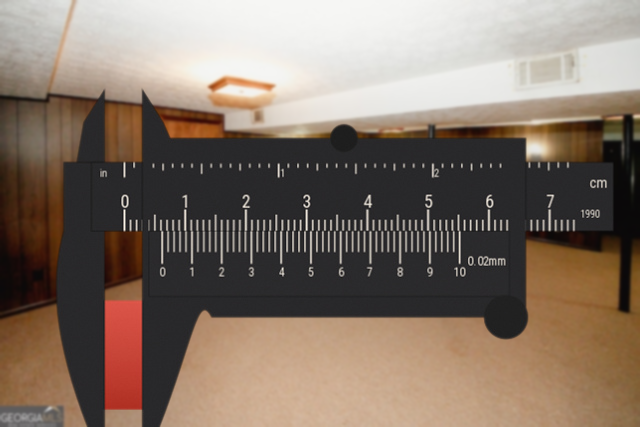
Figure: 6.2mm
